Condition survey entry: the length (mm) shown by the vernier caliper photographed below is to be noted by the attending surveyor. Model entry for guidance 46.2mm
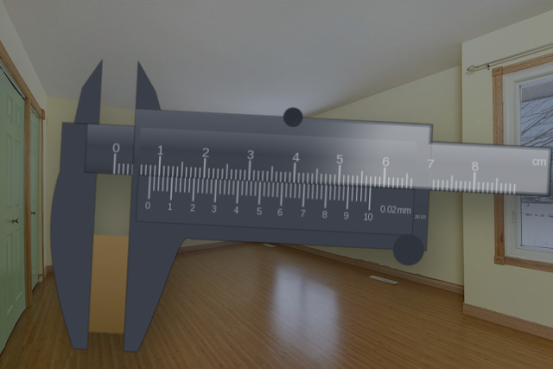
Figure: 8.0mm
